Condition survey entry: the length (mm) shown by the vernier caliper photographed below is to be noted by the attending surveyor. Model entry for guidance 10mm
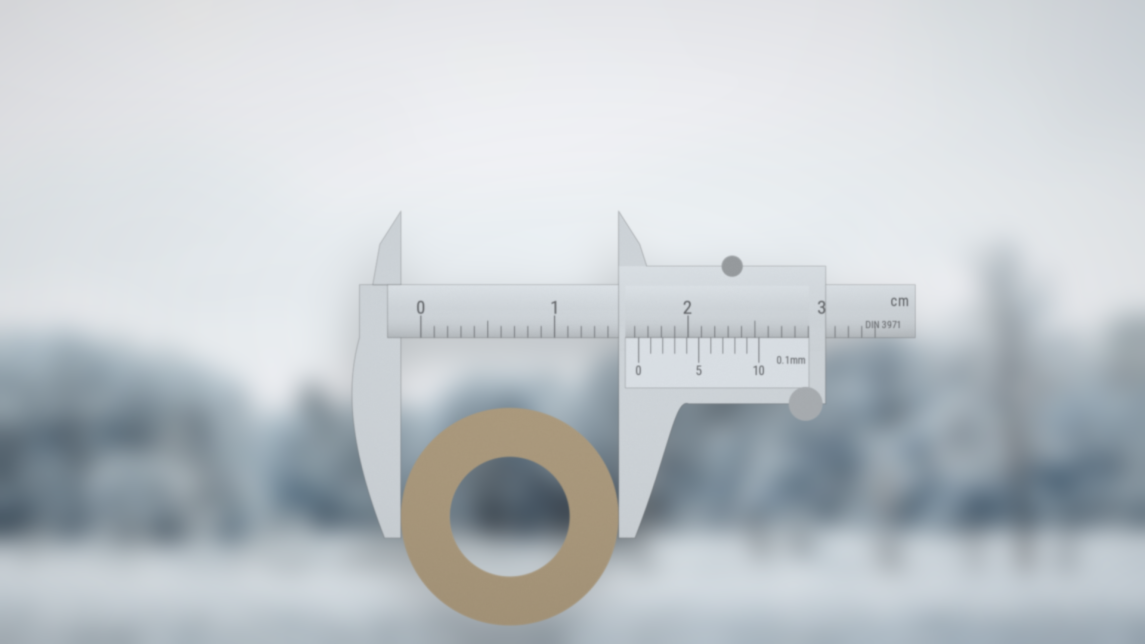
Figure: 16.3mm
